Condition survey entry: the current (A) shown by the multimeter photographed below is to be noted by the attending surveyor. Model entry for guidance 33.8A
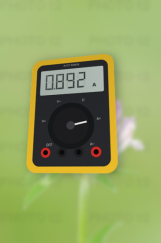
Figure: 0.892A
